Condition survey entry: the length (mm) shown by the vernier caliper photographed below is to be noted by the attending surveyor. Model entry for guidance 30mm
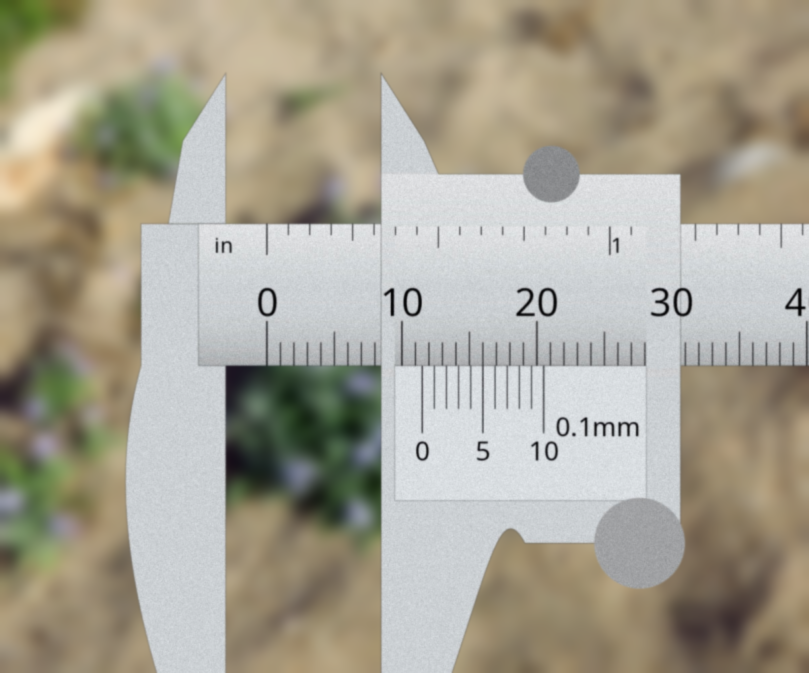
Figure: 11.5mm
